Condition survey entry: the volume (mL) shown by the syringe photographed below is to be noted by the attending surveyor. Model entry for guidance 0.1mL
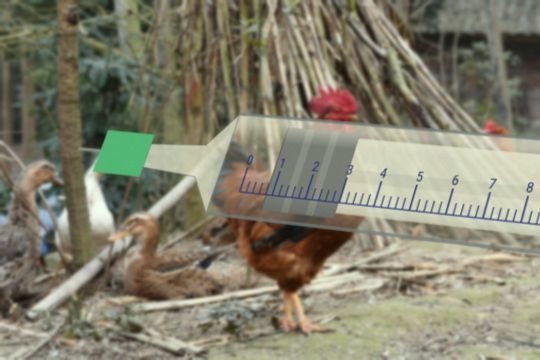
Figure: 0.8mL
